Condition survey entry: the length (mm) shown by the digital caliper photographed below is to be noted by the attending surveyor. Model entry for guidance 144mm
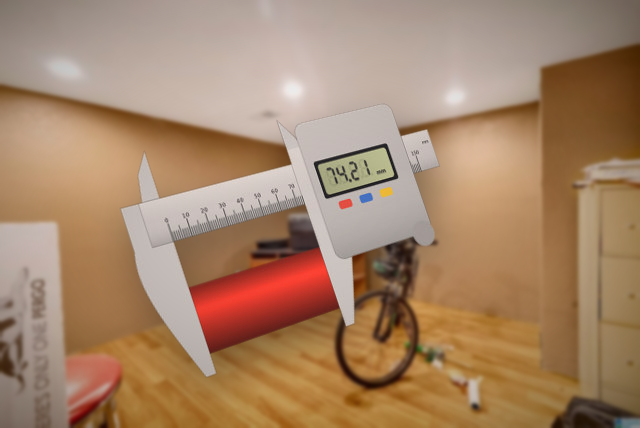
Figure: 74.21mm
